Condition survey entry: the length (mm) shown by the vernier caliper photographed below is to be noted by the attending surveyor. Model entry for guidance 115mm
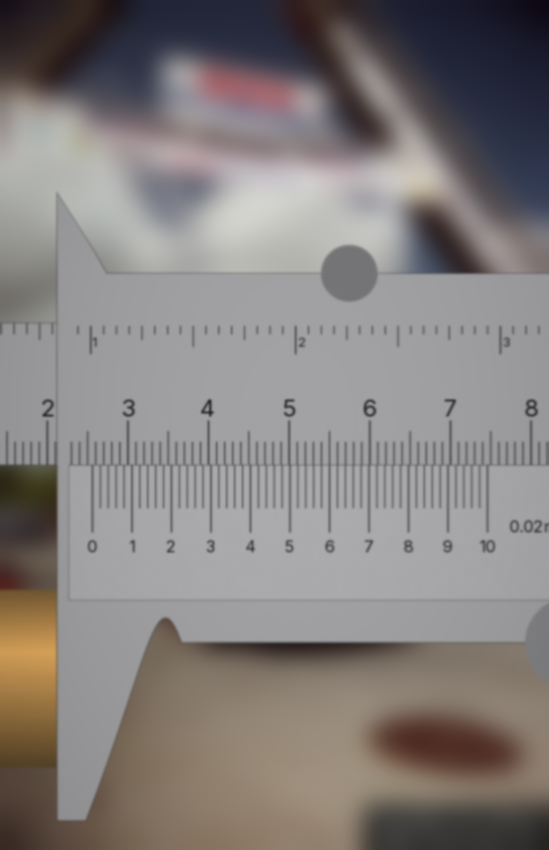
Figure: 25.6mm
